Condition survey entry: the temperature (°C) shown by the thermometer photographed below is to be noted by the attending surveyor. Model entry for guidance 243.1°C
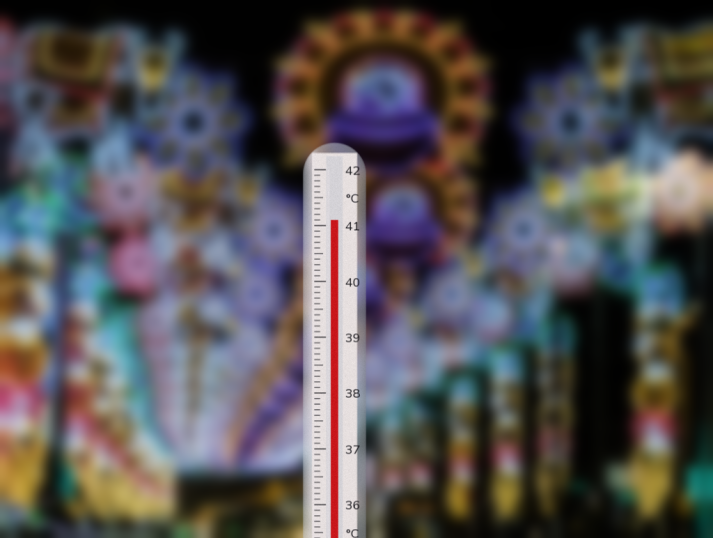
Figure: 41.1°C
